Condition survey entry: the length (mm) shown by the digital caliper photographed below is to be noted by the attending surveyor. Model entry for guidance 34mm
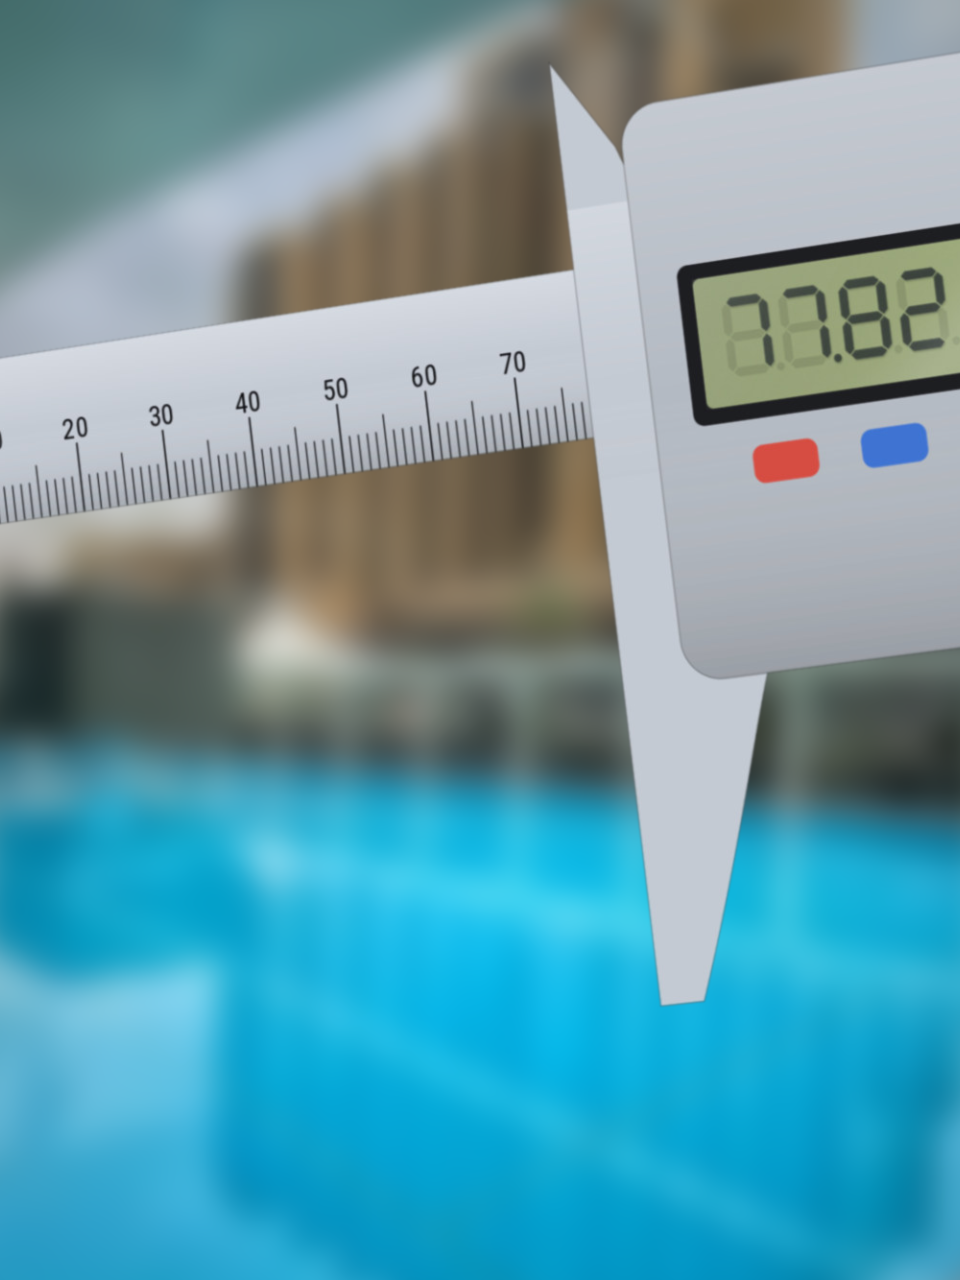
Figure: 77.82mm
